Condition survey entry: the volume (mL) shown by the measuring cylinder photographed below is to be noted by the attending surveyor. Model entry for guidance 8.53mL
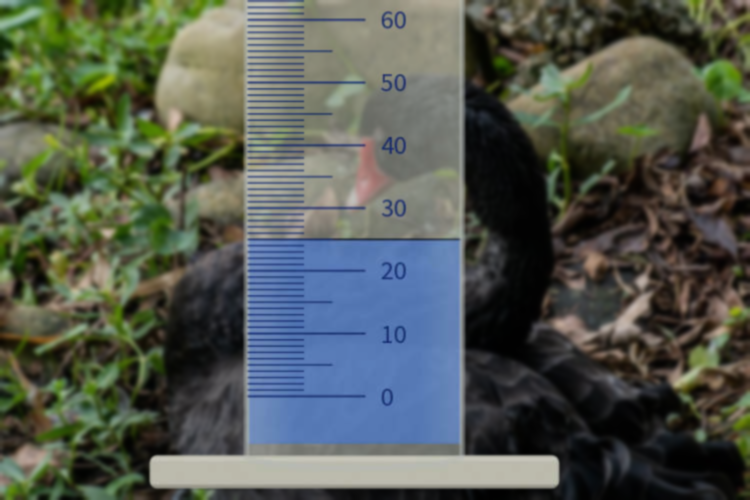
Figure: 25mL
